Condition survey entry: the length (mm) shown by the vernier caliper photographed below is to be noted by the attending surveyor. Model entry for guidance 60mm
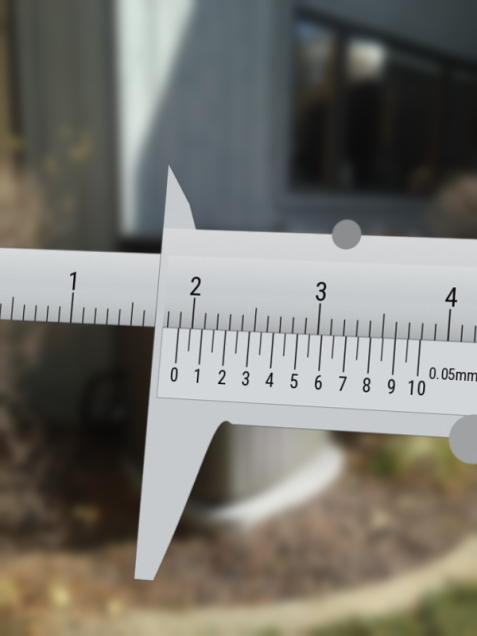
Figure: 18.9mm
